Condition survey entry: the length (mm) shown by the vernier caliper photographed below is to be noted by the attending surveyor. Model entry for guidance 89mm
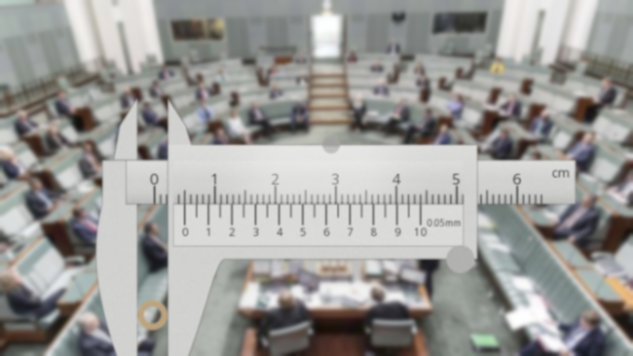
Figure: 5.0mm
